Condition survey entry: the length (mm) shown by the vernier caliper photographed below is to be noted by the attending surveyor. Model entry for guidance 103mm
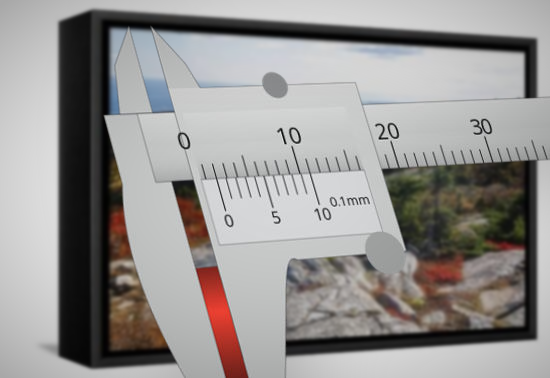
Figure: 2.0mm
